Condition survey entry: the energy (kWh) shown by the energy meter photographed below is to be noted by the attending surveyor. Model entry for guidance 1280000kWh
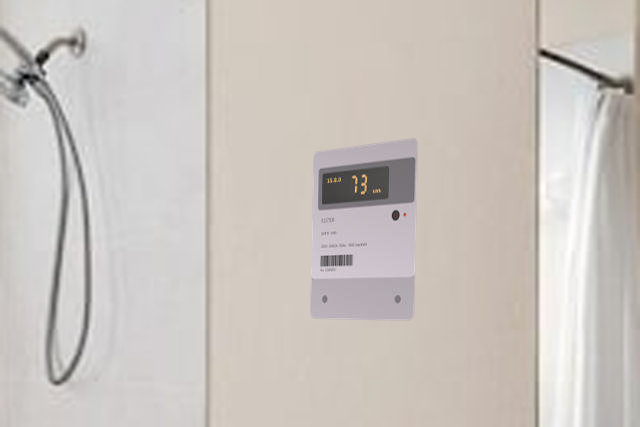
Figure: 73kWh
